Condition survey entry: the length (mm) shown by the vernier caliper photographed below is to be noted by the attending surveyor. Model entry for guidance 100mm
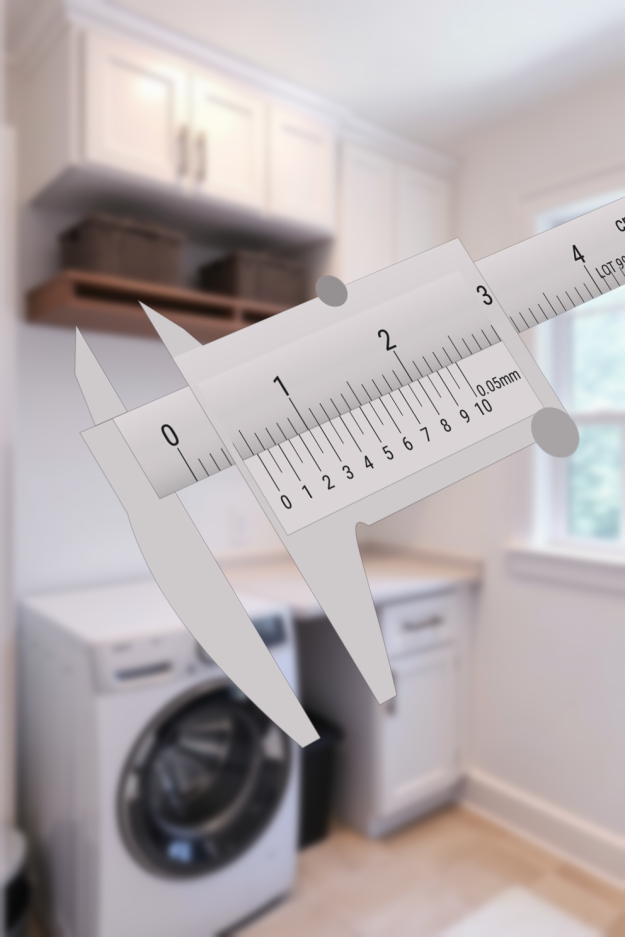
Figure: 5.3mm
